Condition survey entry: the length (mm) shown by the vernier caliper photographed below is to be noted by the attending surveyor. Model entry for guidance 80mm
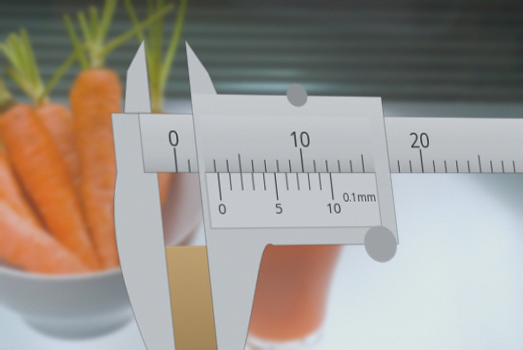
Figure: 3.2mm
